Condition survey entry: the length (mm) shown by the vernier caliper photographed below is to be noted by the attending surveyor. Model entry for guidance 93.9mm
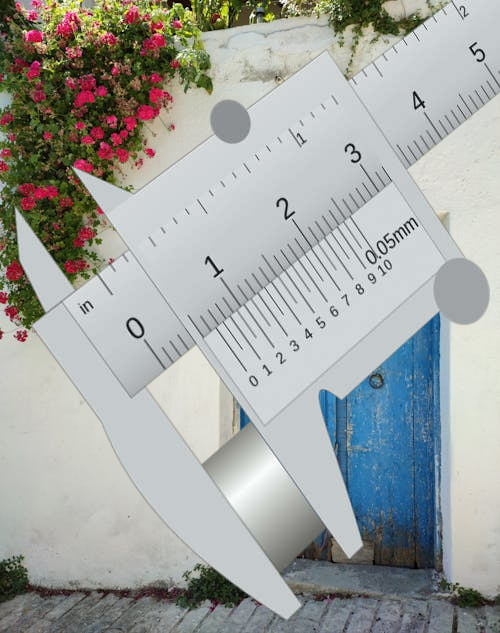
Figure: 6.6mm
